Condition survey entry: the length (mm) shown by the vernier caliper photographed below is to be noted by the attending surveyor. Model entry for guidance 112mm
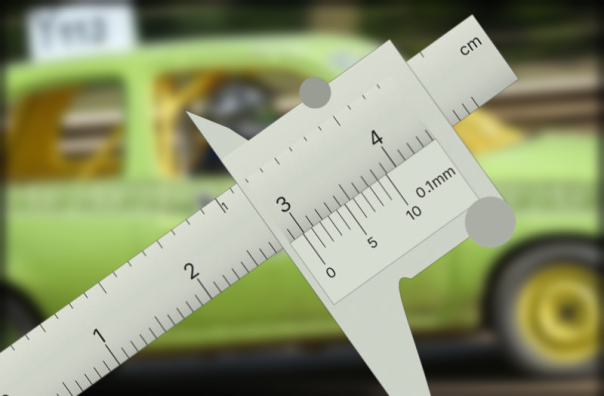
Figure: 29.9mm
